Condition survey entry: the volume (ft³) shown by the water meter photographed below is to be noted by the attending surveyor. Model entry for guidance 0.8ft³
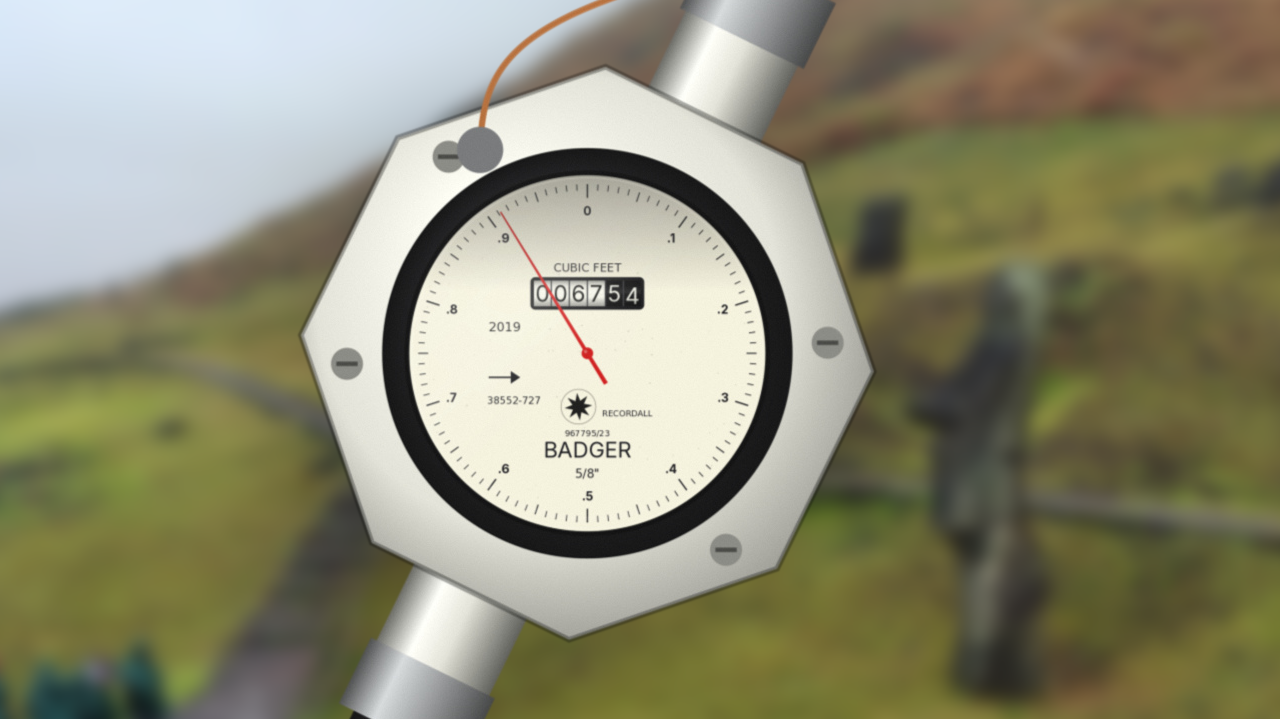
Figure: 6753.91ft³
